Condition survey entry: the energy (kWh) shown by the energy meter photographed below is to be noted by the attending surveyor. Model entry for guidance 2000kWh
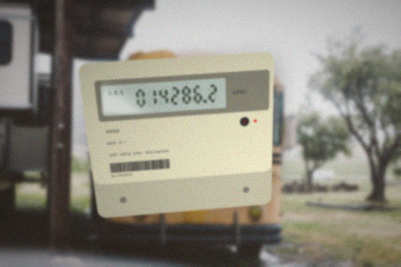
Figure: 14286.2kWh
